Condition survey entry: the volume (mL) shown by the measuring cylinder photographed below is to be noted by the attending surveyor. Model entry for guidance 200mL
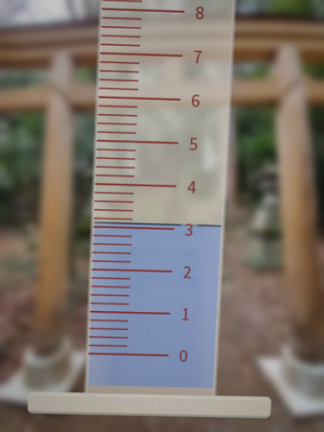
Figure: 3.1mL
